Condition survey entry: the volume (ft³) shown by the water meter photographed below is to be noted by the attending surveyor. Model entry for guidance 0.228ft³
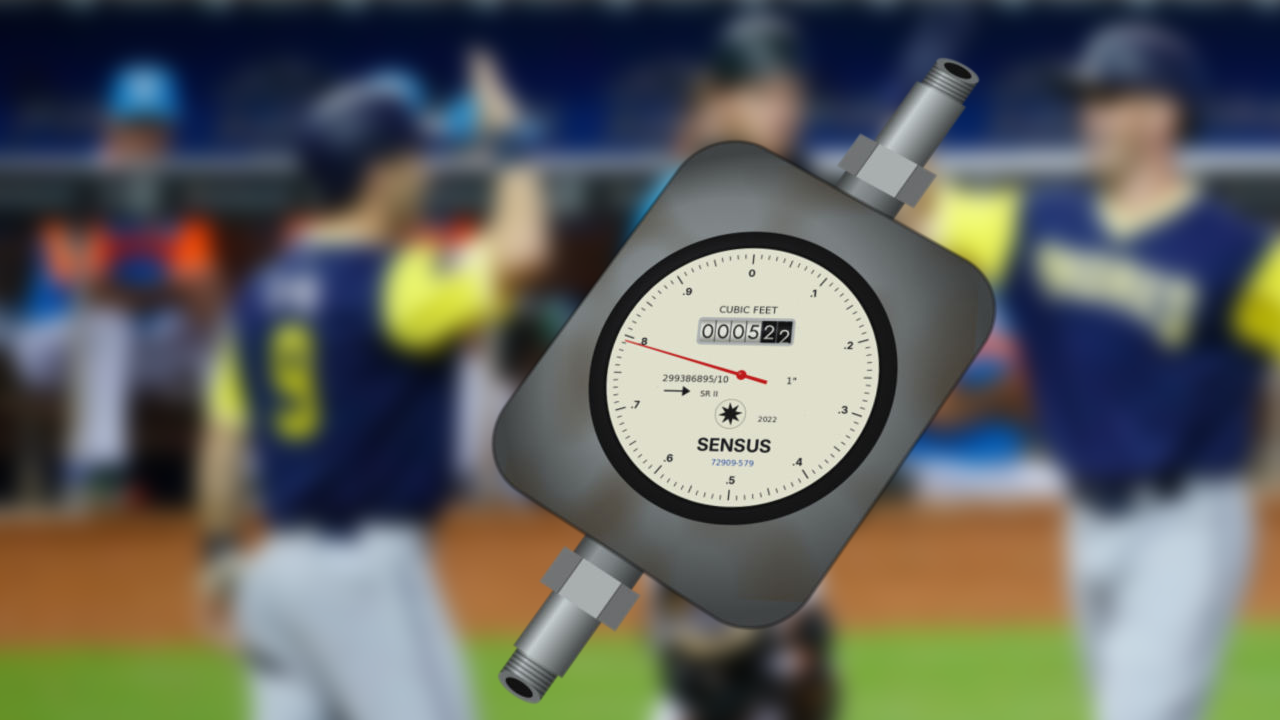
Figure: 521.79ft³
